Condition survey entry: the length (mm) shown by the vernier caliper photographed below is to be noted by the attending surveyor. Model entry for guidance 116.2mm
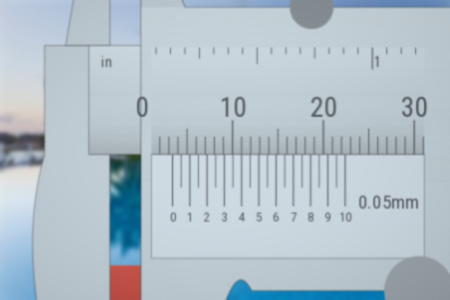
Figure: 3.4mm
